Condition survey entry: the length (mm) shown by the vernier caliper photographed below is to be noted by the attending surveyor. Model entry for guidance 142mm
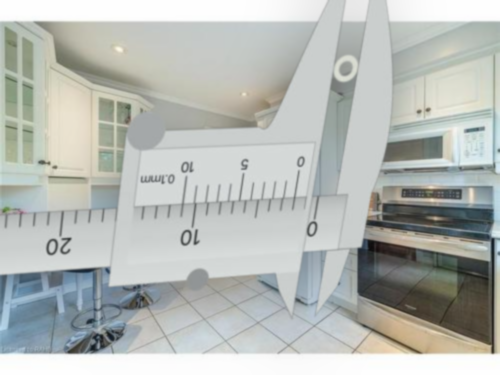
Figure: 2.0mm
